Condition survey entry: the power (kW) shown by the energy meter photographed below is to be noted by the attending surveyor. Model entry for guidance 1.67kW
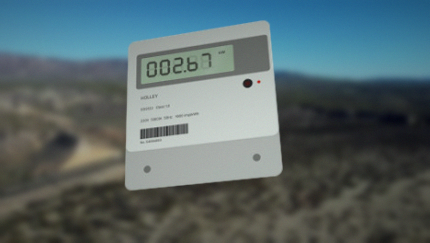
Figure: 2.67kW
